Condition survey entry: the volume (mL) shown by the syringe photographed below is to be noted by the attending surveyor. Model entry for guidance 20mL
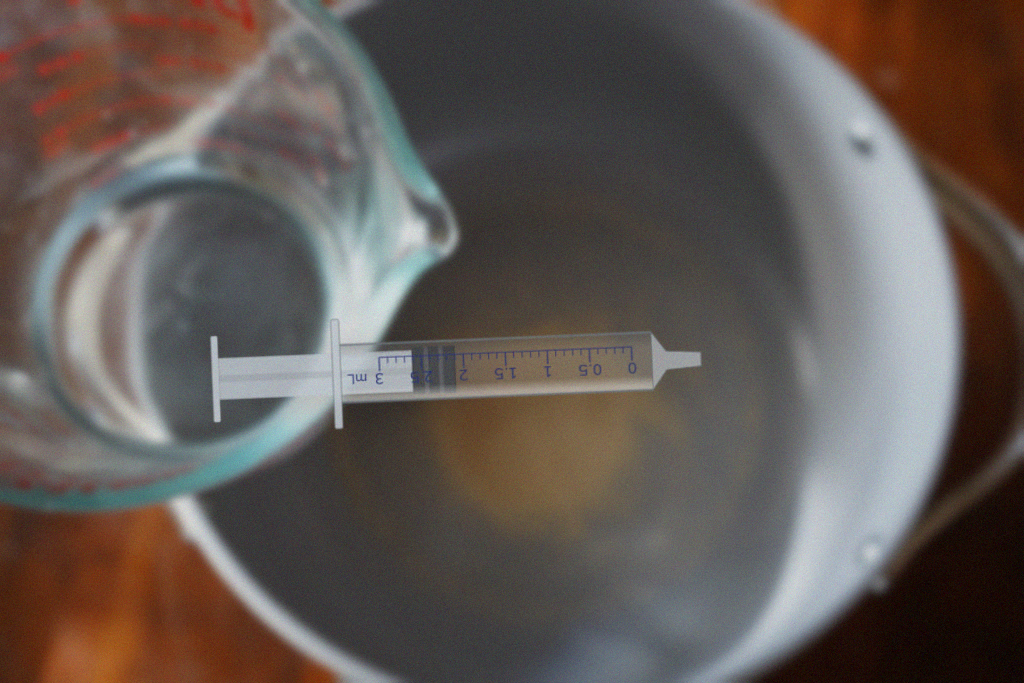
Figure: 2.1mL
